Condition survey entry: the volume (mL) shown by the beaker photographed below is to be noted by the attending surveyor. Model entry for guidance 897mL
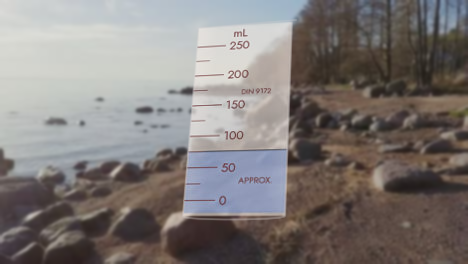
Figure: 75mL
